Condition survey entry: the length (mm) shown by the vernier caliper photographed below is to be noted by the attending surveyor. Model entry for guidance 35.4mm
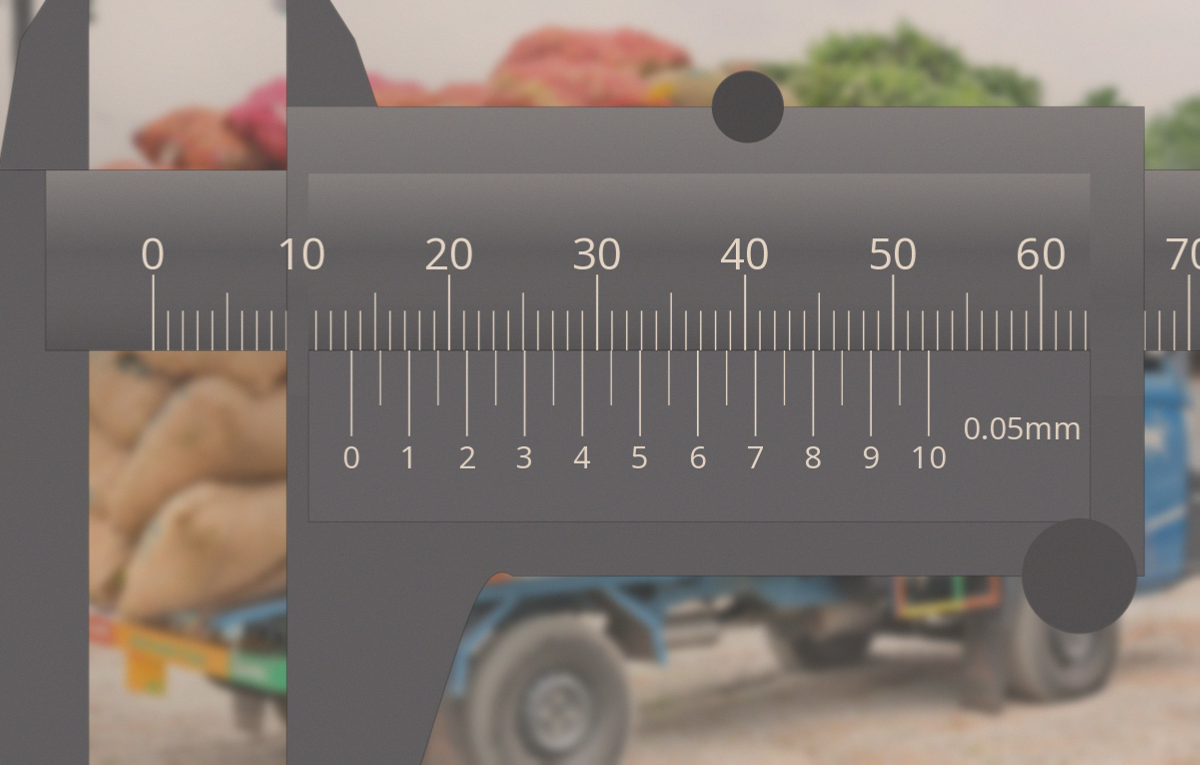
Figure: 13.4mm
